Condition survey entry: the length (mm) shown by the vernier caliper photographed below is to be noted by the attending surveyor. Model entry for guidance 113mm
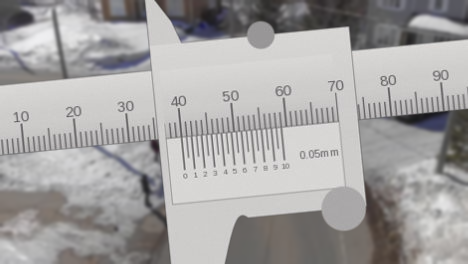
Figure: 40.0mm
